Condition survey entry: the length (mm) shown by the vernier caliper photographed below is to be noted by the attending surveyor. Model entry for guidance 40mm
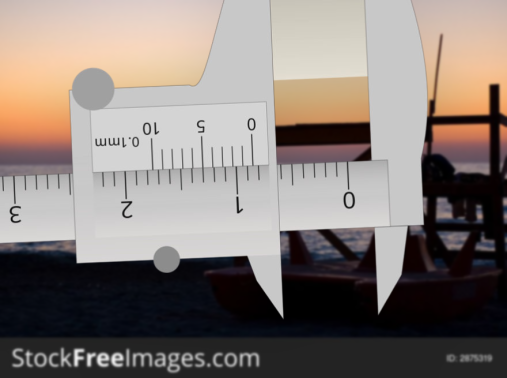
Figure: 8.5mm
